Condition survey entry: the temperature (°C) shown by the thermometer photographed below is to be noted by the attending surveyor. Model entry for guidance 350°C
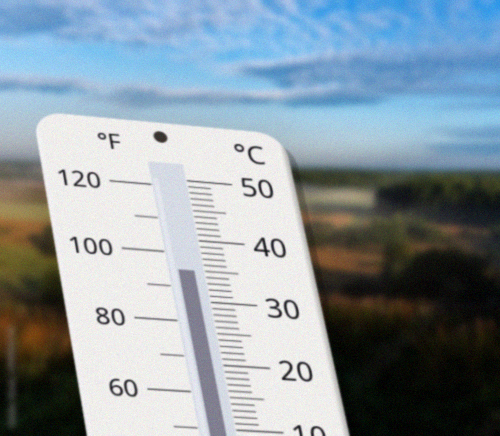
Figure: 35°C
